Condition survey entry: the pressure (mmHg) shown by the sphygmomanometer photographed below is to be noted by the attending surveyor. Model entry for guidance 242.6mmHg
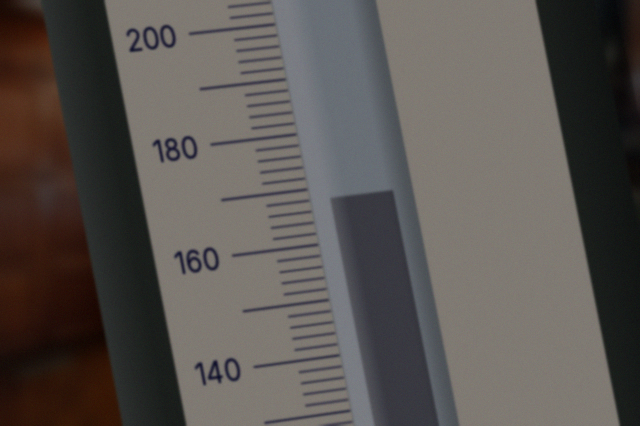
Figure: 168mmHg
